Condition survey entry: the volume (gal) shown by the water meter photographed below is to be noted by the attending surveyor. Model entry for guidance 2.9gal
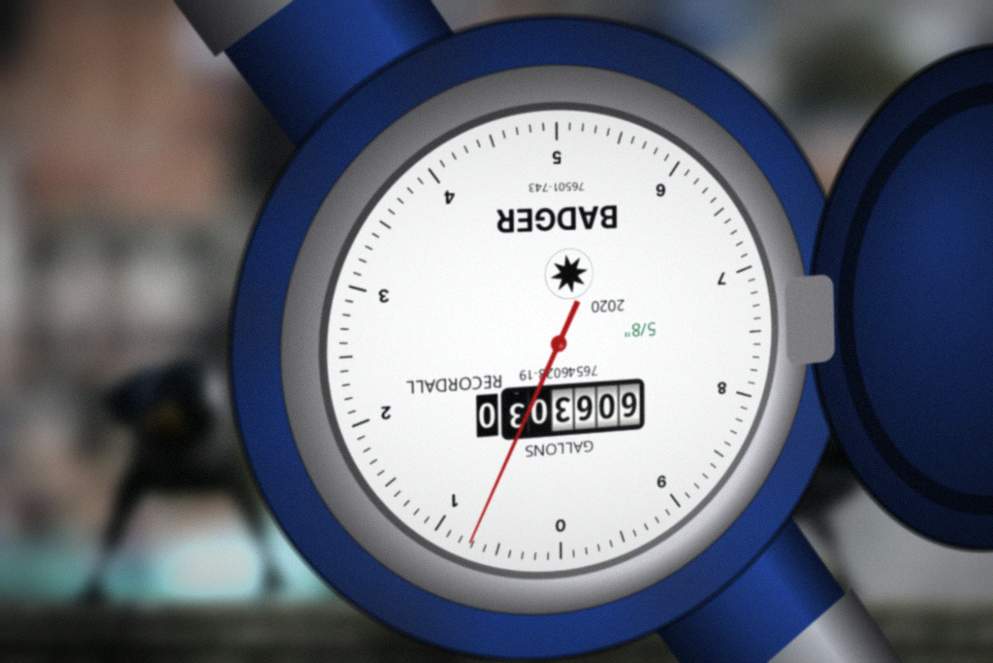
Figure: 6063030.7gal
